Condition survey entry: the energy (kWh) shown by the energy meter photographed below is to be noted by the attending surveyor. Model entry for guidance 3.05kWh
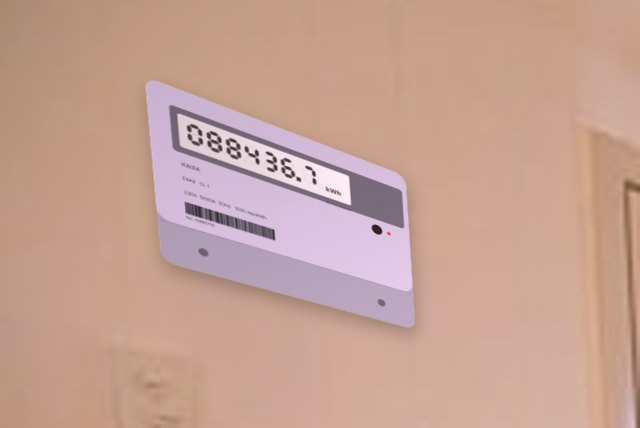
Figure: 88436.7kWh
